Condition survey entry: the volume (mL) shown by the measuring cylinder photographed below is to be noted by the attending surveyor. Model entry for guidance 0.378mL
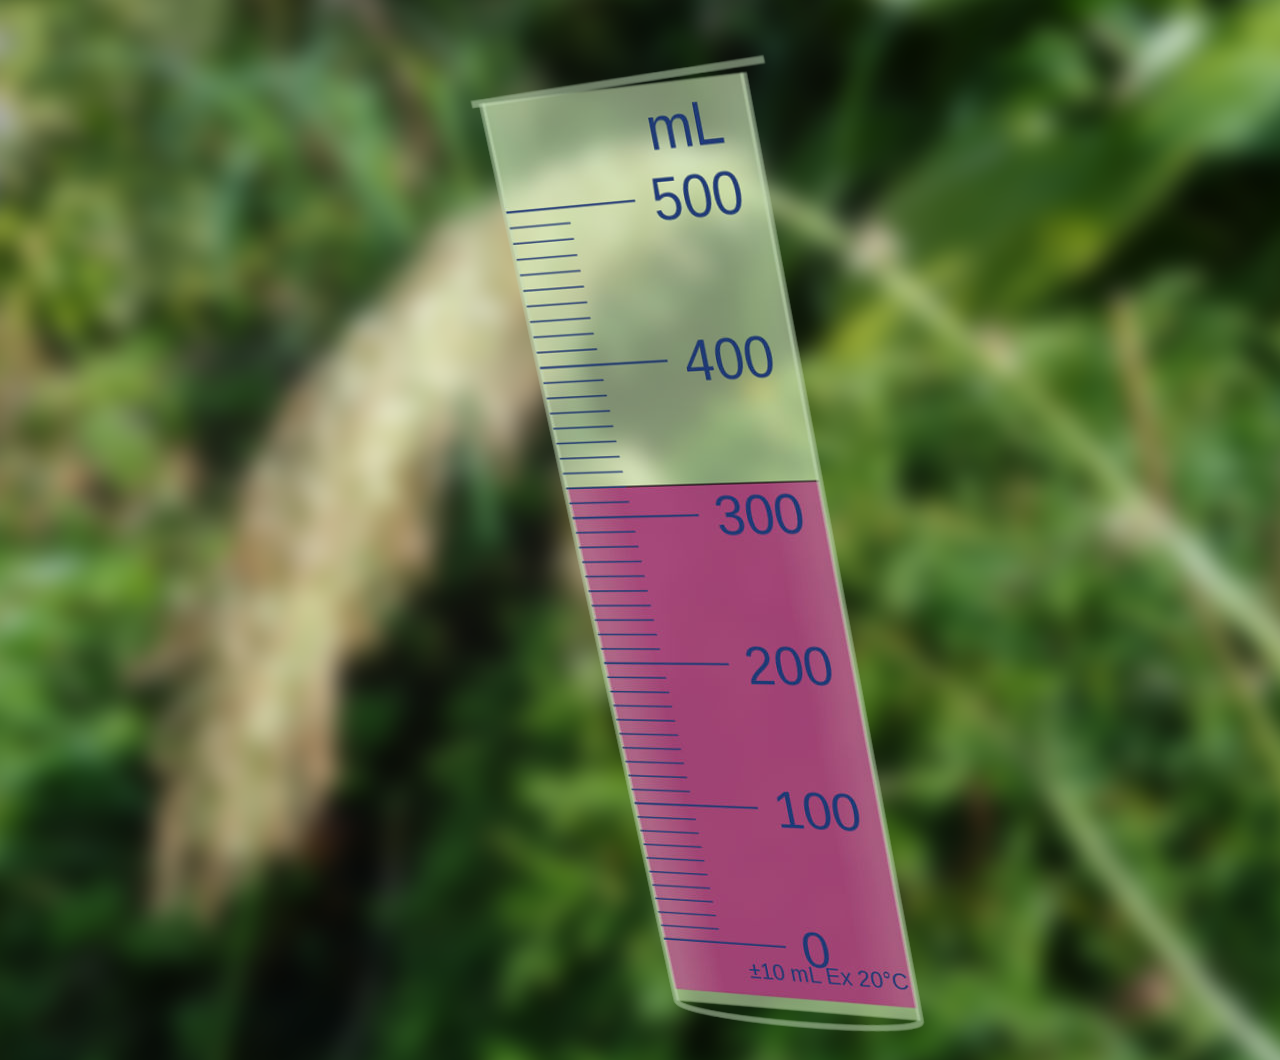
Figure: 320mL
